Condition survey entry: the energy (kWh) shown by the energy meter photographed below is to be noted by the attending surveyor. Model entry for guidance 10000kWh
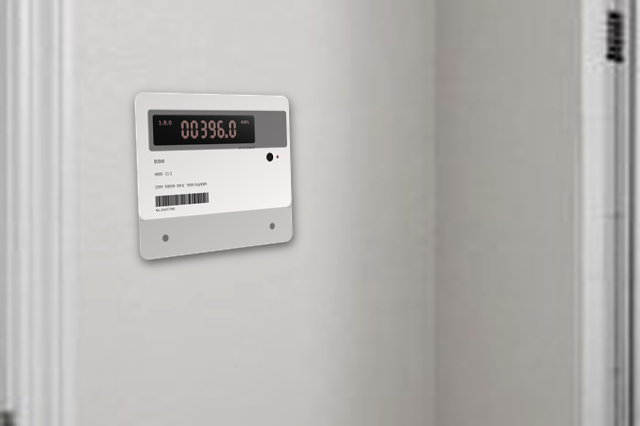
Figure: 396.0kWh
